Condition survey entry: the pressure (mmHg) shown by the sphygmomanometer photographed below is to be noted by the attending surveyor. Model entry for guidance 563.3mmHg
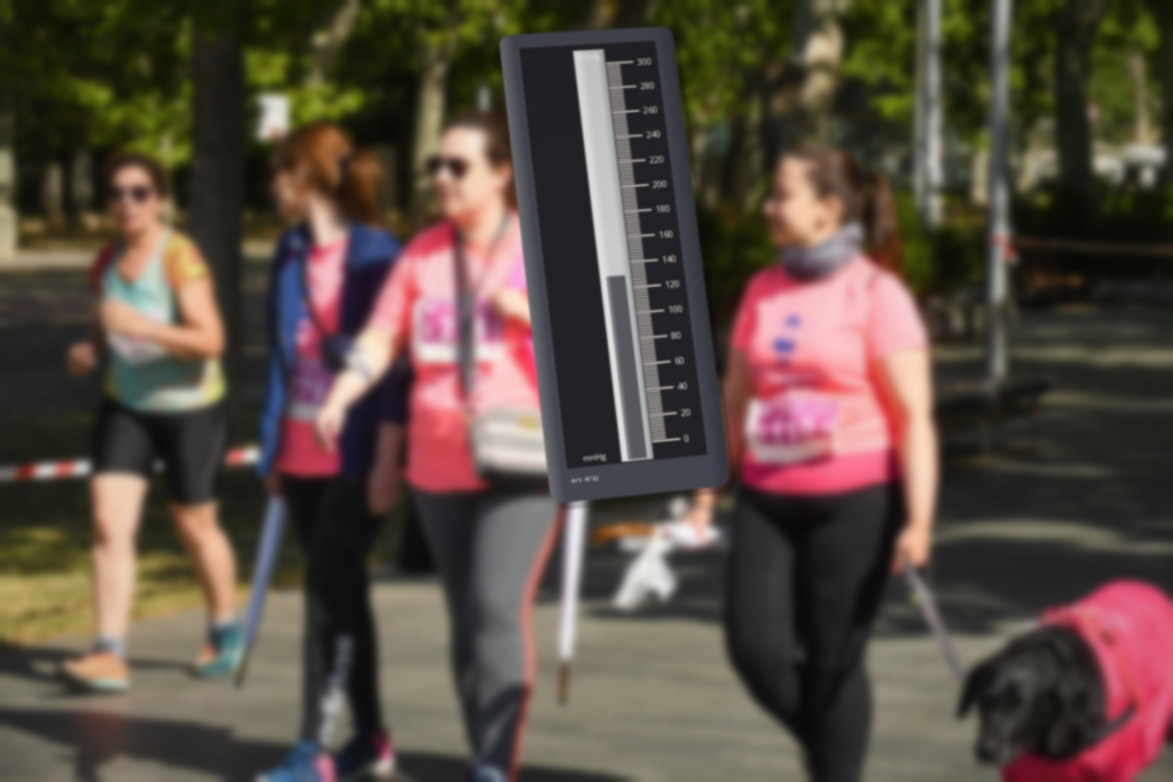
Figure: 130mmHg
